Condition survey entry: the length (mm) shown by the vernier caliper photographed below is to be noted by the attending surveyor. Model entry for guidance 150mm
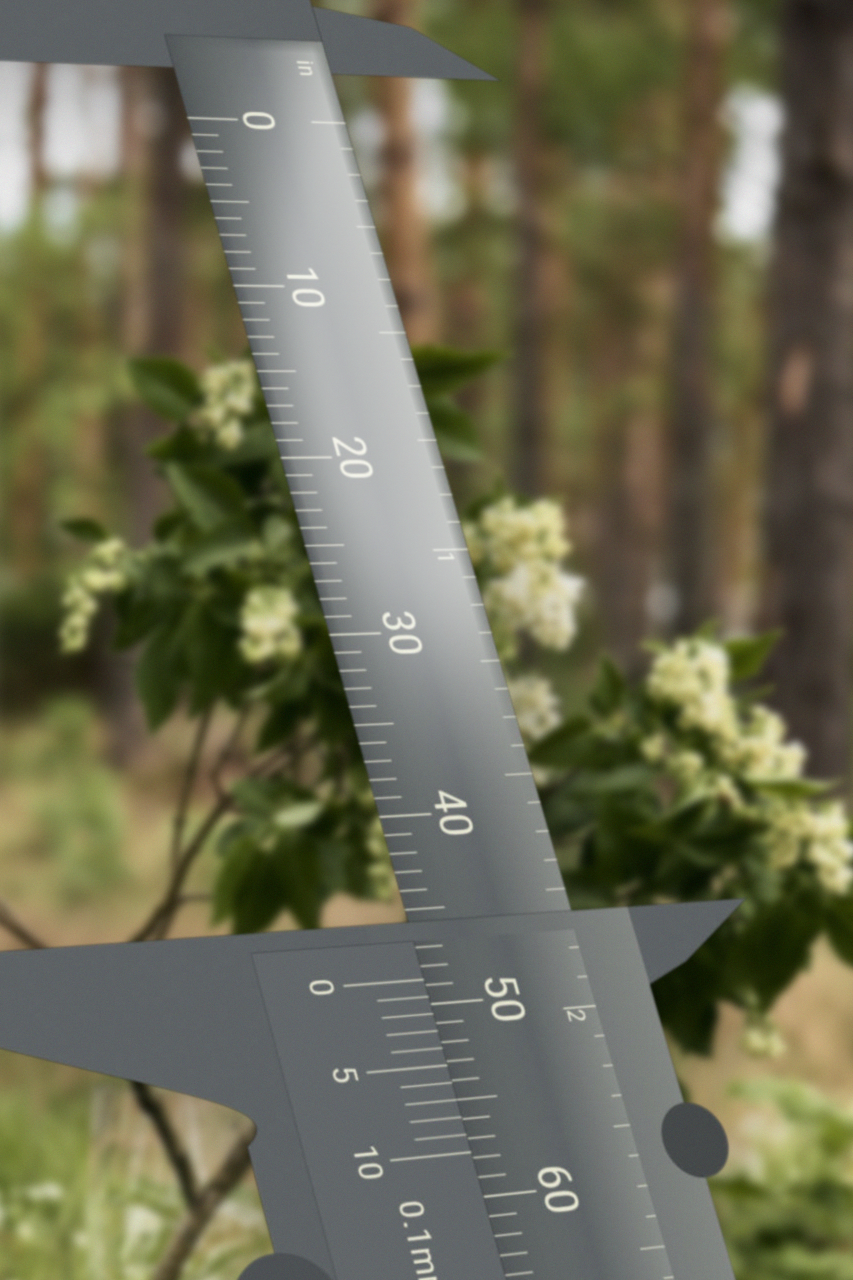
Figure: 48.7mm
